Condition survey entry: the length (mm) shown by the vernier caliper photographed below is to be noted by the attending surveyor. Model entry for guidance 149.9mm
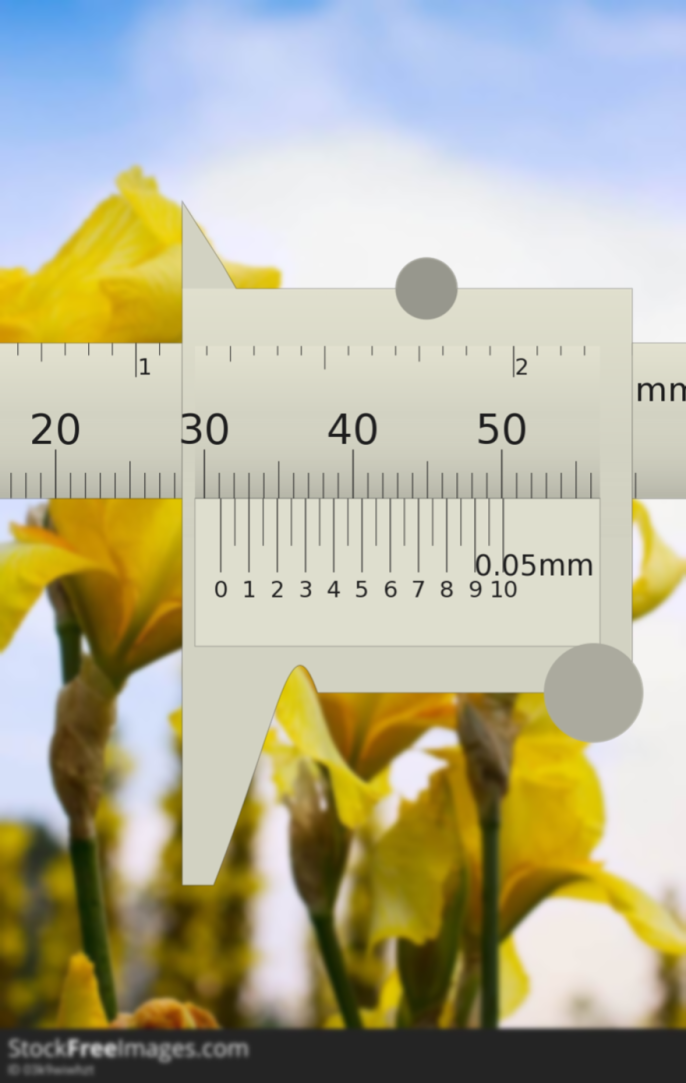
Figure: 31.1mm
